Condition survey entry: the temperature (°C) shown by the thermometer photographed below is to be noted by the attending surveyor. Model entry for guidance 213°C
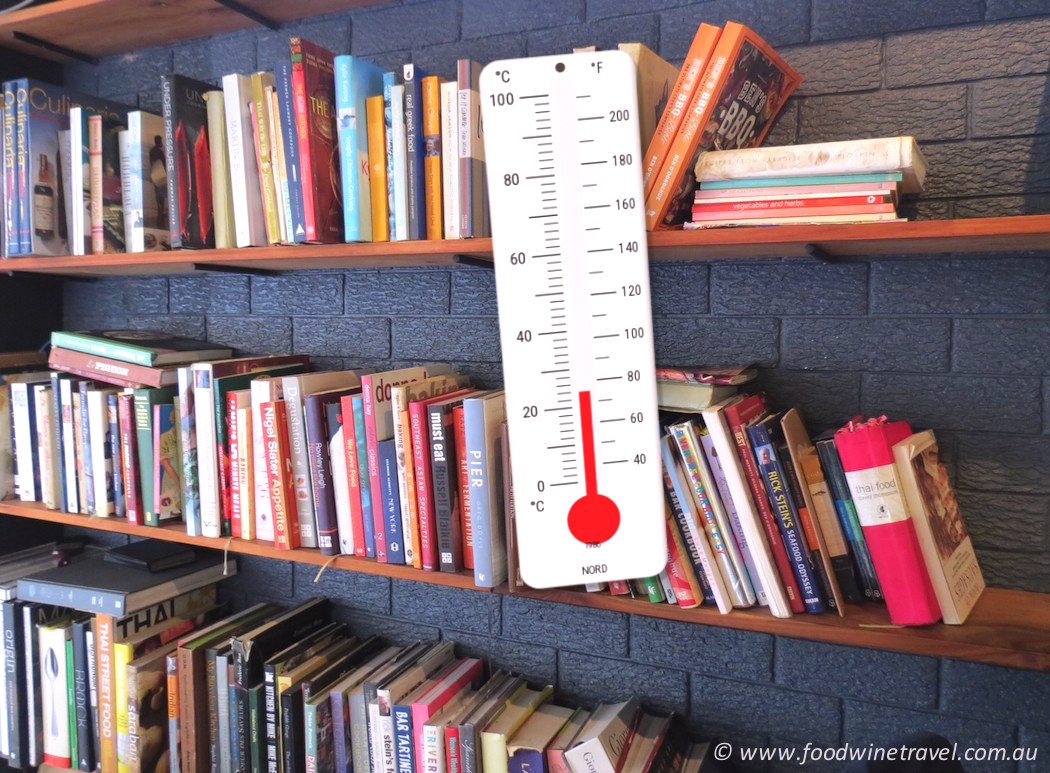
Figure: 24°C
